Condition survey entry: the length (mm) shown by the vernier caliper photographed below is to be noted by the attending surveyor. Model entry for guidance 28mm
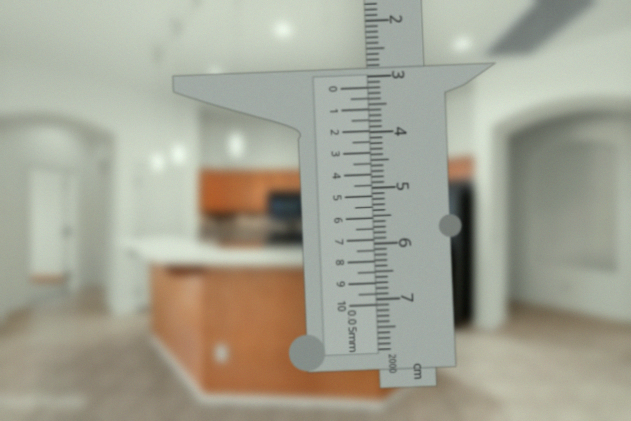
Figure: 32.0mm
